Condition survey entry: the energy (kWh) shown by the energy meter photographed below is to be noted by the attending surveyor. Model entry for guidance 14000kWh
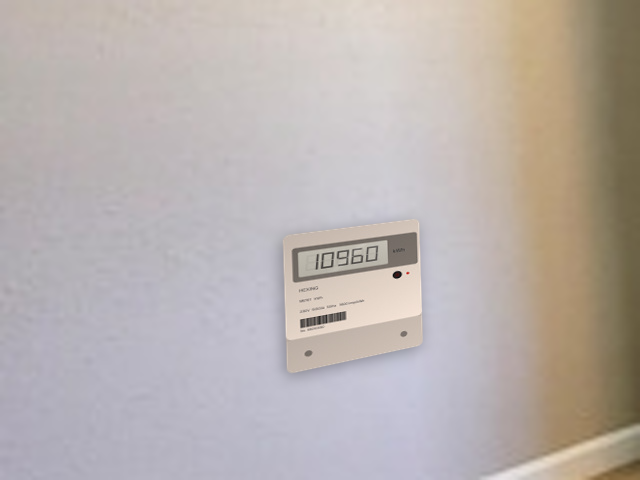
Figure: 10960kWh
